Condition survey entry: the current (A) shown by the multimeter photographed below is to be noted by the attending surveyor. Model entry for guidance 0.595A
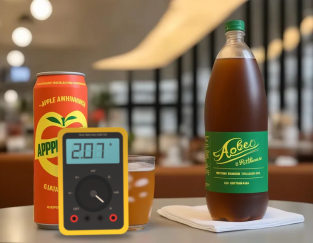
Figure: 2.07A
